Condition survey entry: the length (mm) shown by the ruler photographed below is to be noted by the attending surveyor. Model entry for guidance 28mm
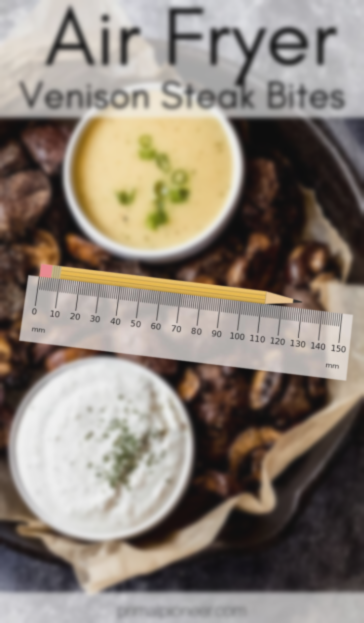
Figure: 130mm
